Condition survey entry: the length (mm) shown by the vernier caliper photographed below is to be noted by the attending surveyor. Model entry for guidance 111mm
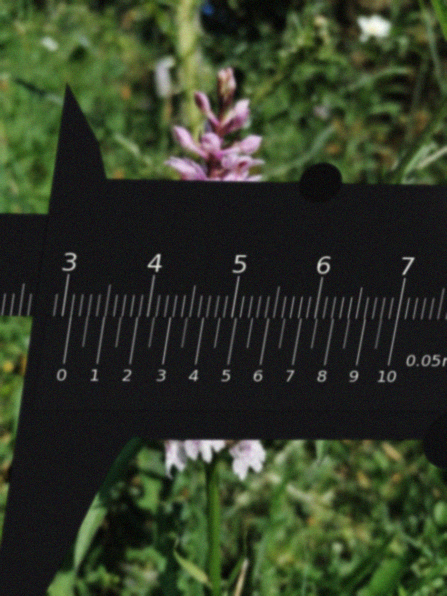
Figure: 31.0mm
